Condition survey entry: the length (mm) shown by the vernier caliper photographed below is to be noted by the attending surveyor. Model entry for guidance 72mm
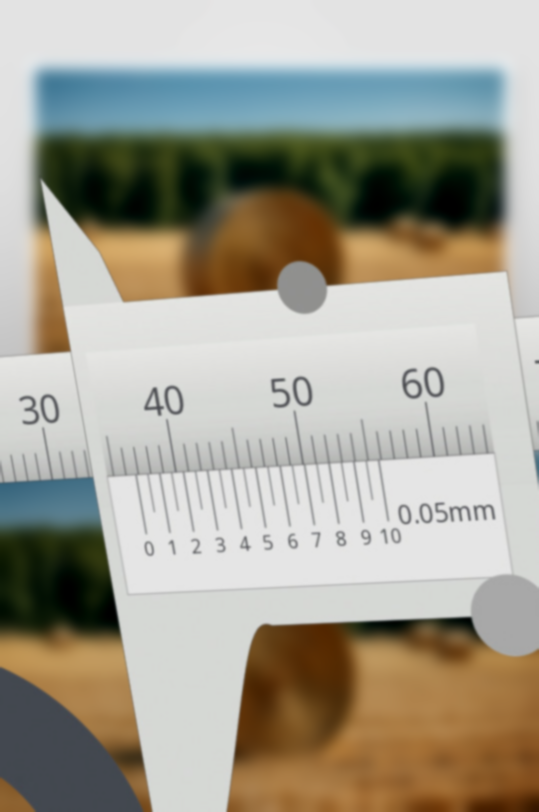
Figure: 36.8mm
